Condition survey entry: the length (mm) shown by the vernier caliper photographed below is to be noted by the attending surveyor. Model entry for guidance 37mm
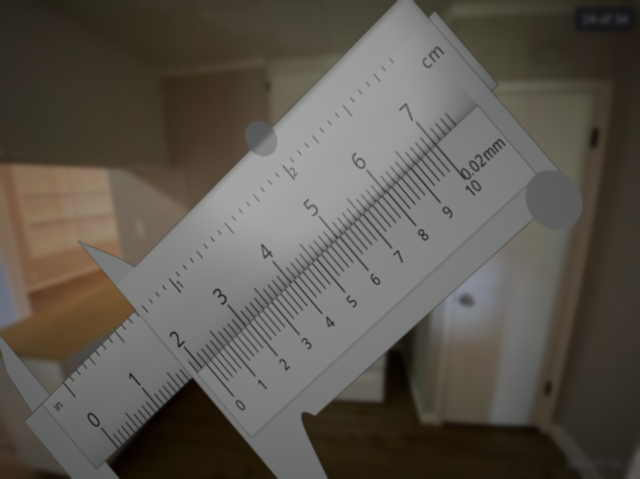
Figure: 21.0mm
